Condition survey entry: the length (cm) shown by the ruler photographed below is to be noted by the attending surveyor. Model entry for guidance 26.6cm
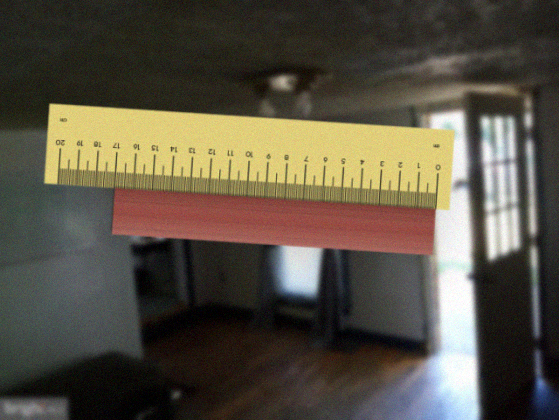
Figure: 17cm
